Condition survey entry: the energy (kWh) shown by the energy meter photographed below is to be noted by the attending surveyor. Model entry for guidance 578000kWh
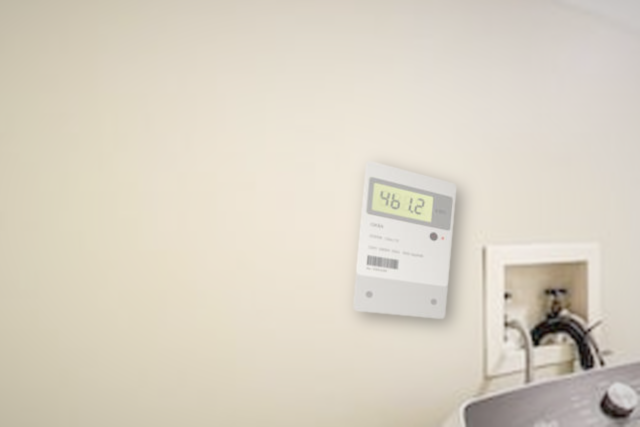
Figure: 461.2kWh
